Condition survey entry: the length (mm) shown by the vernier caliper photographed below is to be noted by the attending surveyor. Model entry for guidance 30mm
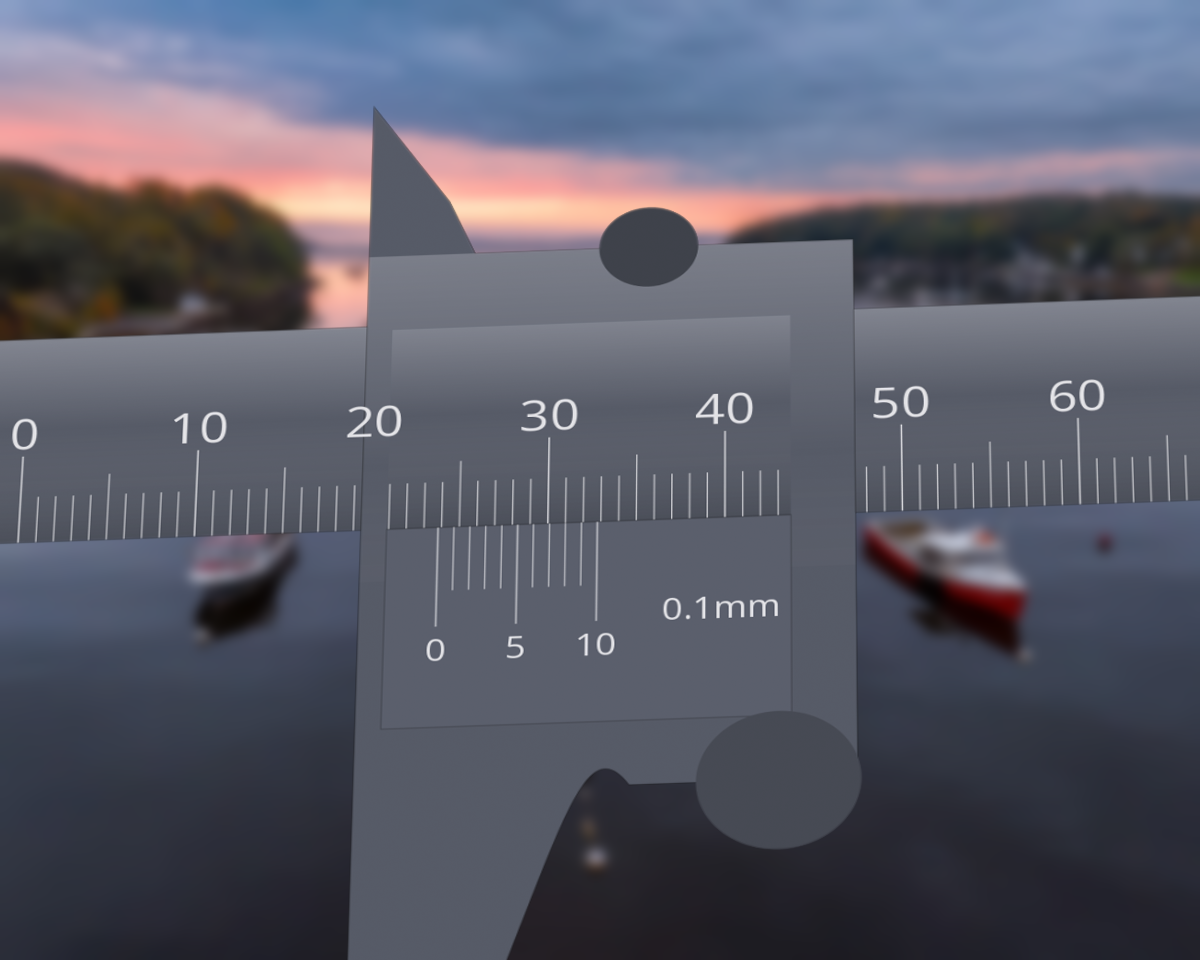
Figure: 23.8mm
